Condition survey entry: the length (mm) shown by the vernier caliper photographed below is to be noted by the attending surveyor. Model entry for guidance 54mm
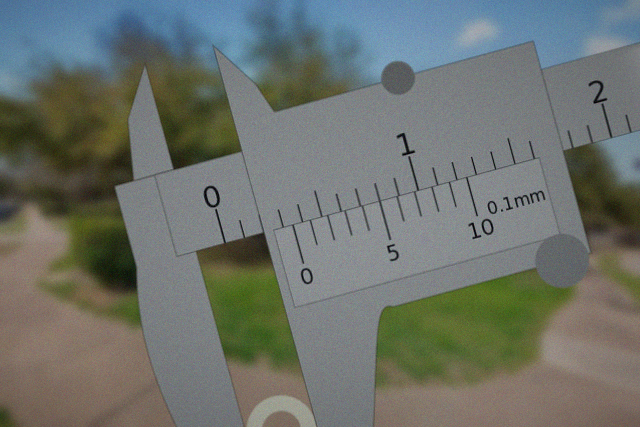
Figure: 3.5mm
